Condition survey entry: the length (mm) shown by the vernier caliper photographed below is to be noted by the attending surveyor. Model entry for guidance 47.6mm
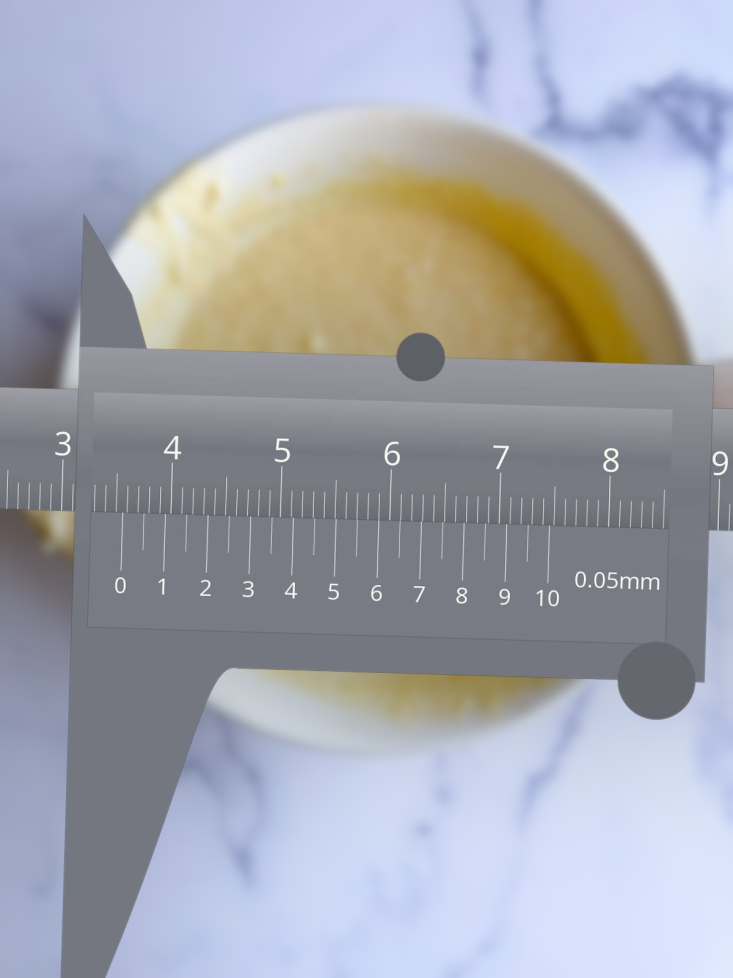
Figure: 35.6mm
